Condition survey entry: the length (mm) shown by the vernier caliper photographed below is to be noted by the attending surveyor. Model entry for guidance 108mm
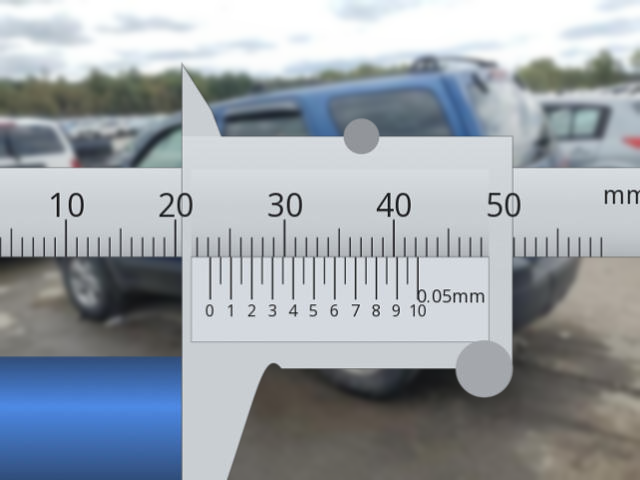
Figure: 23.2mm
